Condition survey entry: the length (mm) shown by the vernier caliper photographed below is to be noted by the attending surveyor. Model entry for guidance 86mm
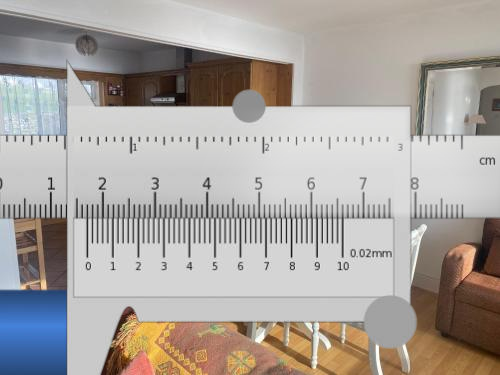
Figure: 17.0mm
